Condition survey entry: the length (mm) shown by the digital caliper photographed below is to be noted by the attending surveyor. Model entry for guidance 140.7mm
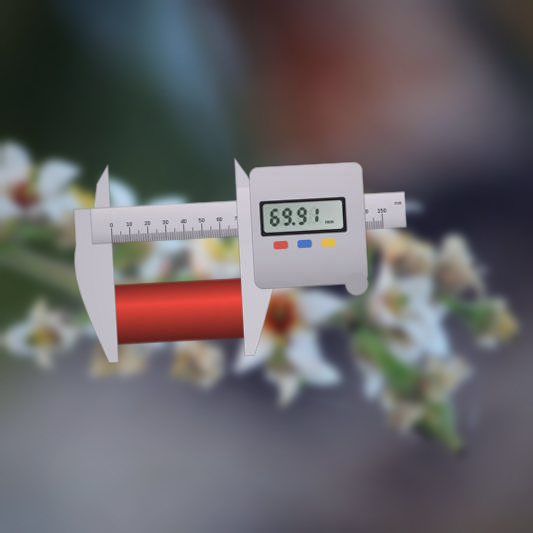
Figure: 69.91mm
